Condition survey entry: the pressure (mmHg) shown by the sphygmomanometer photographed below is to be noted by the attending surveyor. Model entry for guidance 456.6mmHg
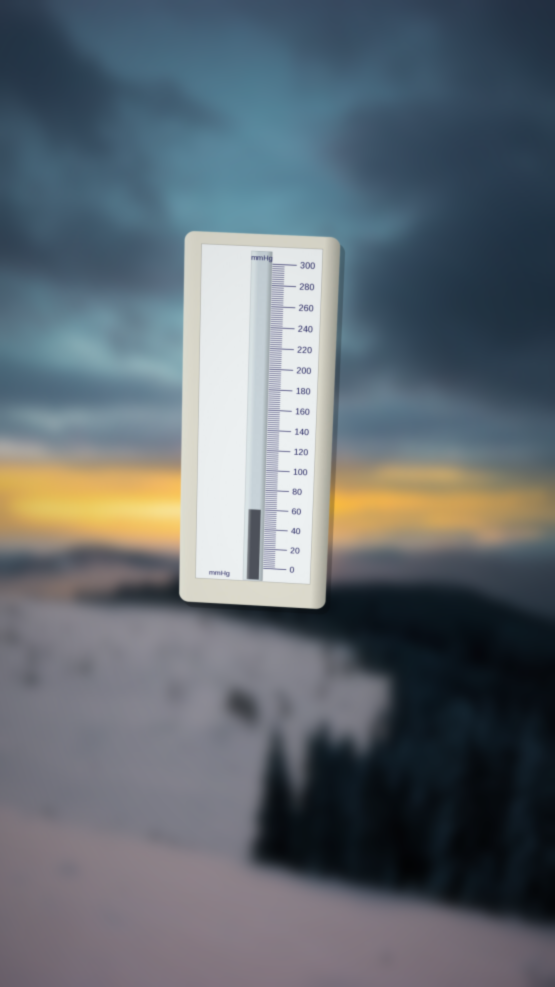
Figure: 60mmHg
